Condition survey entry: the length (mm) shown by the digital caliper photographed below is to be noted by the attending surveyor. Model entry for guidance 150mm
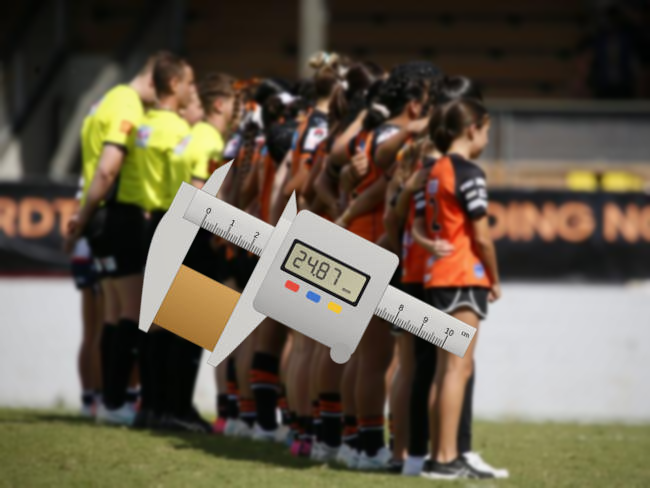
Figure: 24.87mm
